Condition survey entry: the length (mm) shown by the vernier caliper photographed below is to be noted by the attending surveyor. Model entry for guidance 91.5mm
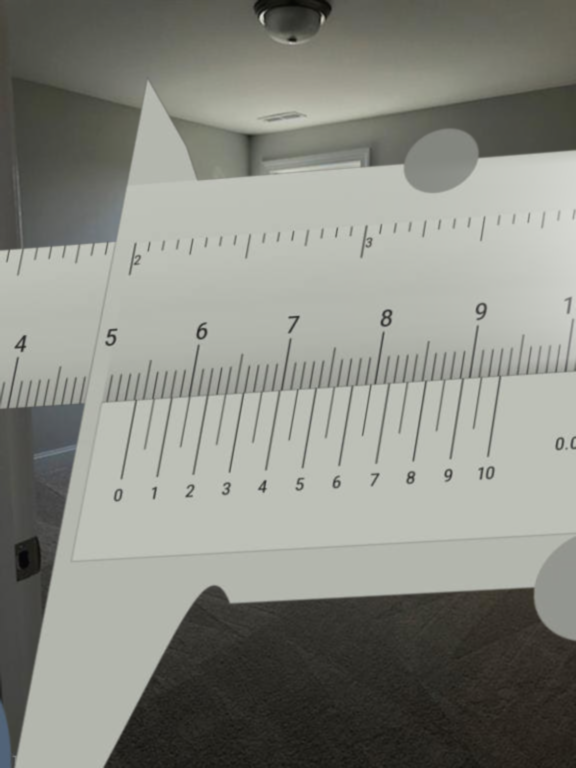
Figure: 54.2mm
